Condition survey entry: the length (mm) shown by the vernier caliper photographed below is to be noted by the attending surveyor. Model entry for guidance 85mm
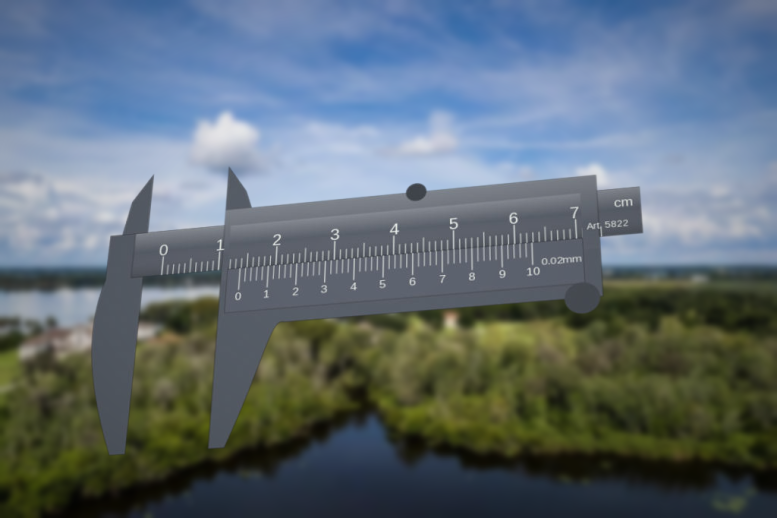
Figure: 13.8mm
